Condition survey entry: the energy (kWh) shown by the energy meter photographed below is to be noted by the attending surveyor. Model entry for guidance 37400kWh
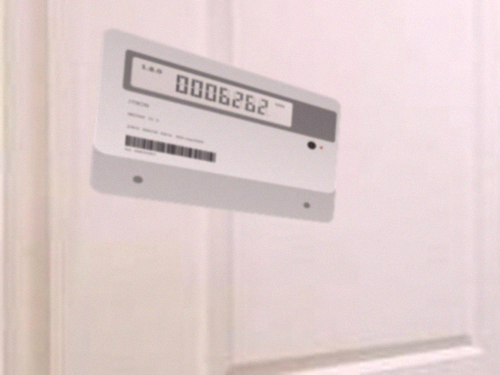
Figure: 6262kWh
